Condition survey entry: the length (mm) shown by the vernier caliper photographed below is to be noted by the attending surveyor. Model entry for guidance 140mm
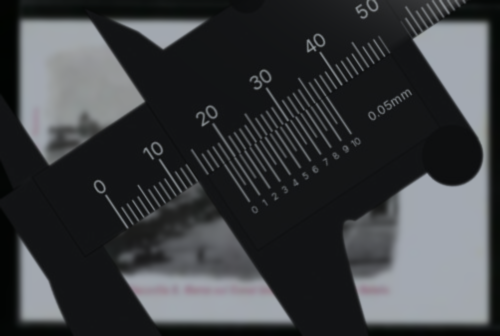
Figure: 18.0mm
